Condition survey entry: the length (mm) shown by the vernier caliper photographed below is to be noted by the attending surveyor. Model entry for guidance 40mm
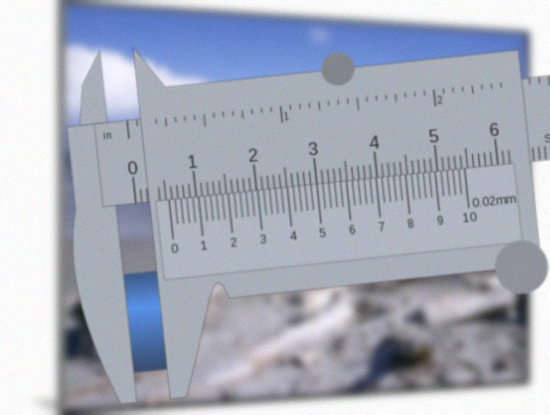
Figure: 5.5mm
